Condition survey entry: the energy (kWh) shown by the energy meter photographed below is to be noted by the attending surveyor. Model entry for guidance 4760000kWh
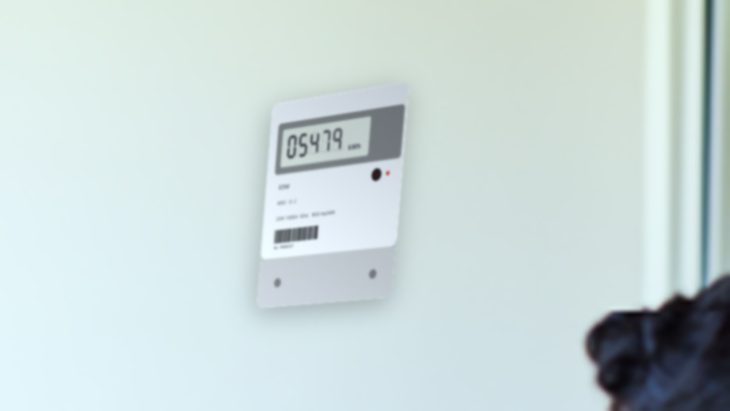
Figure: 5479kWh
